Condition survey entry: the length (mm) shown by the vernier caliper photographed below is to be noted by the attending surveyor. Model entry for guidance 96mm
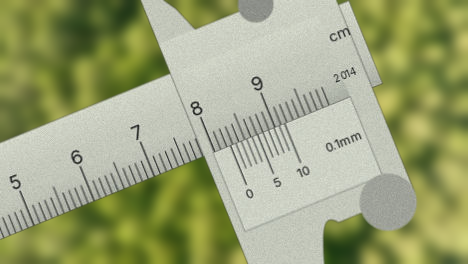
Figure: 82.6mm
